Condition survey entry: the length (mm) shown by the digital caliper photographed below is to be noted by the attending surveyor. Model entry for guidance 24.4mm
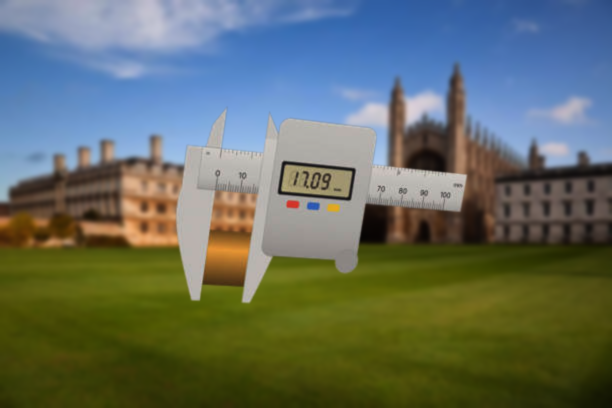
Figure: 17.09mm
